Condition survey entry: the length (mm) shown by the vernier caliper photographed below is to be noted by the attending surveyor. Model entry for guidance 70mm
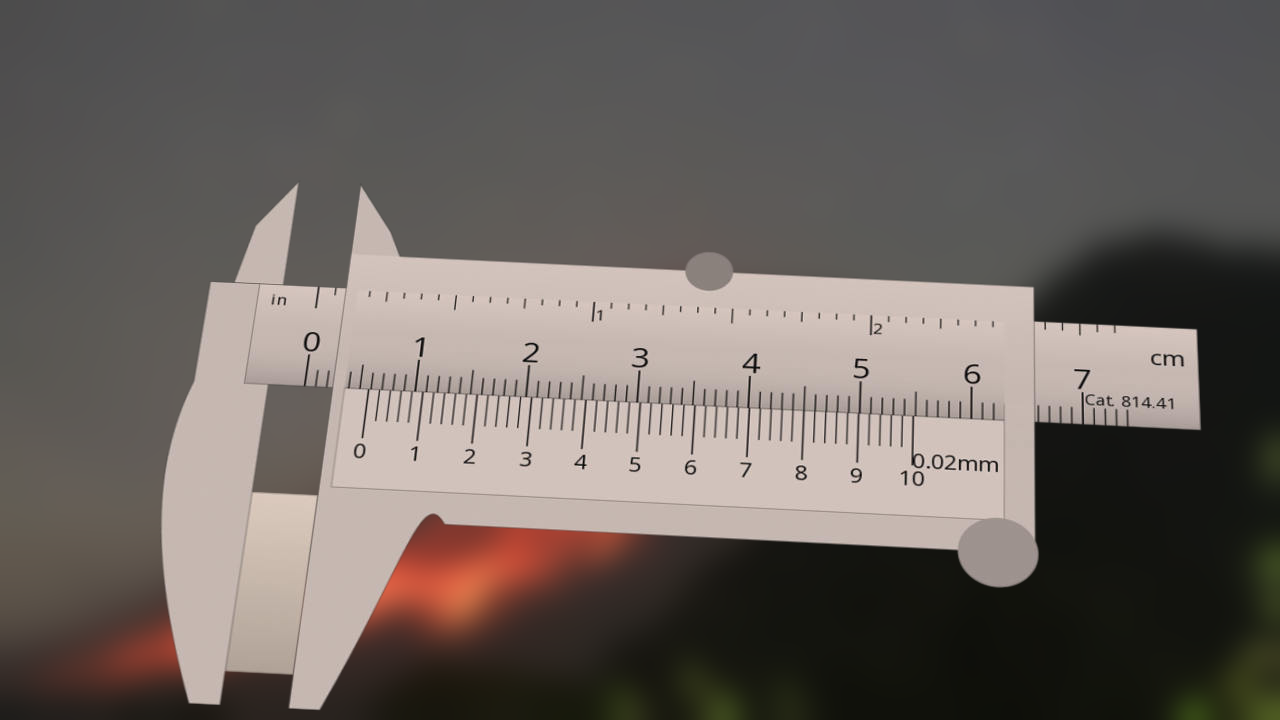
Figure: 5.8mm
